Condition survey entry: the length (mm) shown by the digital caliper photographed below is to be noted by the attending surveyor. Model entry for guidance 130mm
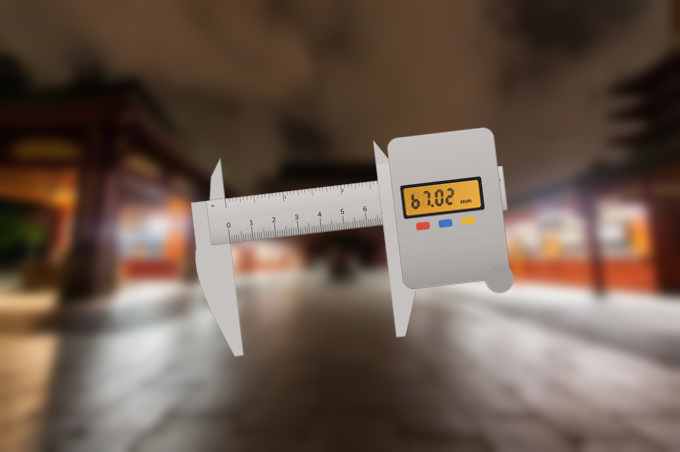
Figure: 67.02mm
